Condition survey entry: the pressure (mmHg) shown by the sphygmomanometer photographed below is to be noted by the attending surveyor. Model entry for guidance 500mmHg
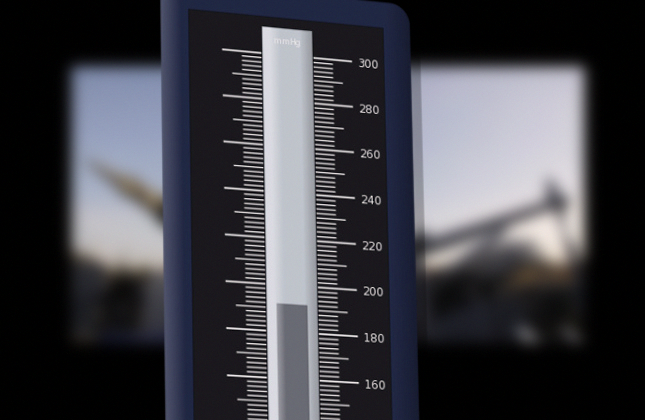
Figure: 192mmHg
